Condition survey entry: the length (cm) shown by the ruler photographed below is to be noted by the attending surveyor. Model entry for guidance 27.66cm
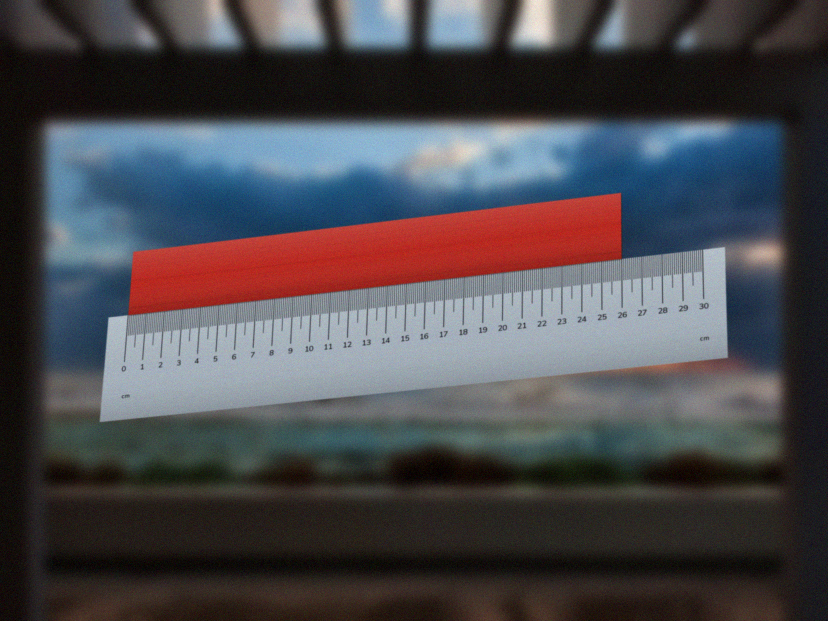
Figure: 26cm
